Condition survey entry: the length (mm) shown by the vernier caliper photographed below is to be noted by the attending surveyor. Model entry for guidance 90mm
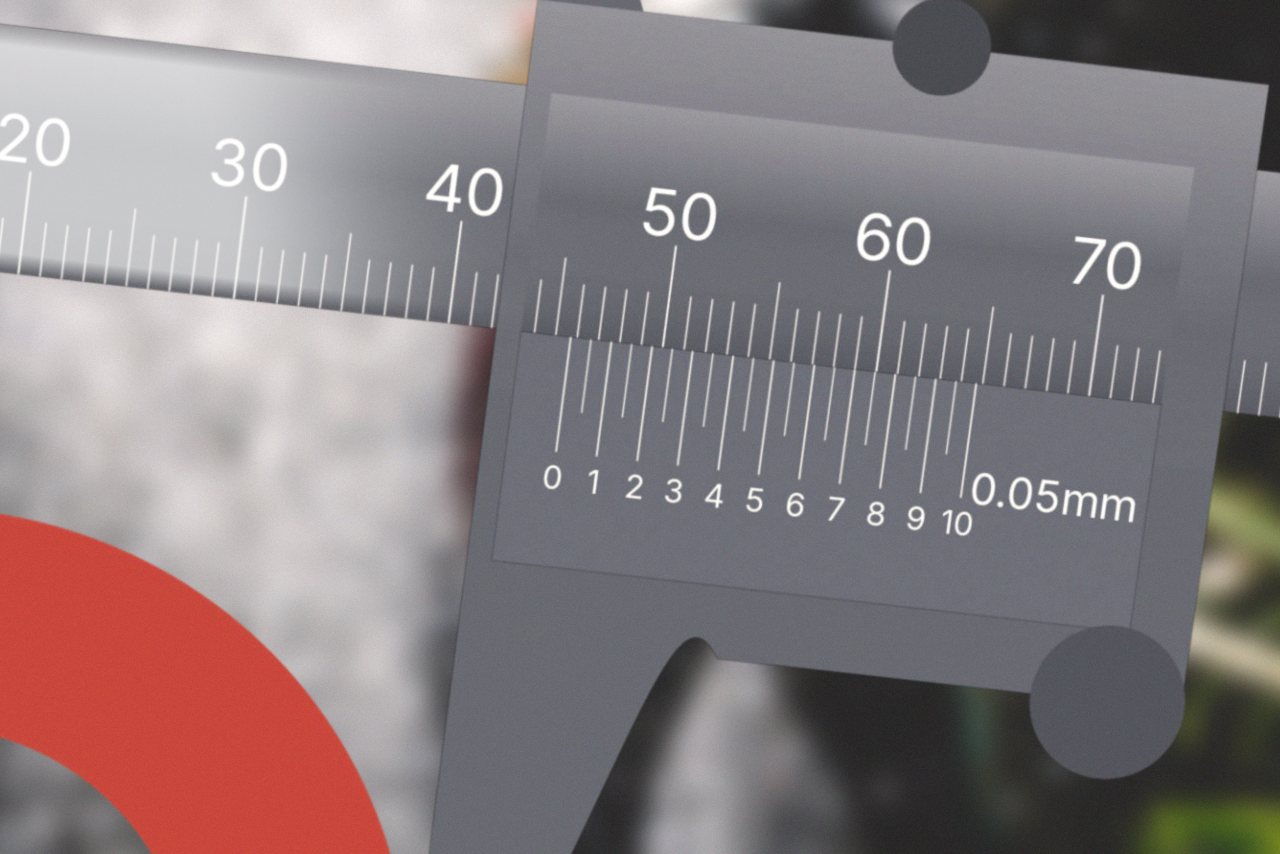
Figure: 45.7mm
